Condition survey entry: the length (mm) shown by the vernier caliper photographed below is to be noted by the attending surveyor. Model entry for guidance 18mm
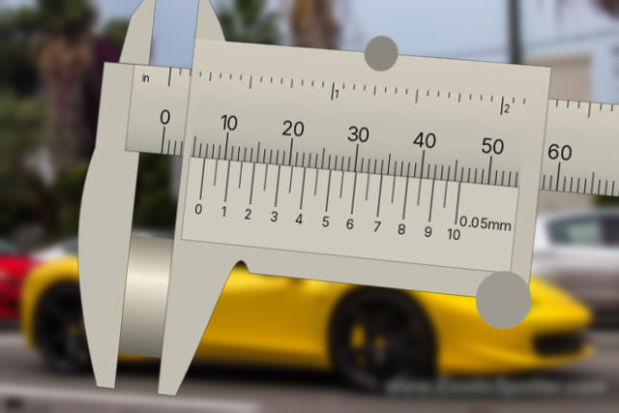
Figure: 6.8mm
